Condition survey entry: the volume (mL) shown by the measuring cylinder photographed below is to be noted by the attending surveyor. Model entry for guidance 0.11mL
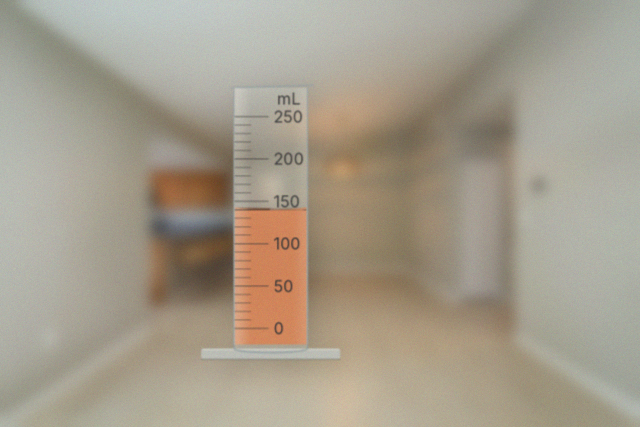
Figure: 140mL
